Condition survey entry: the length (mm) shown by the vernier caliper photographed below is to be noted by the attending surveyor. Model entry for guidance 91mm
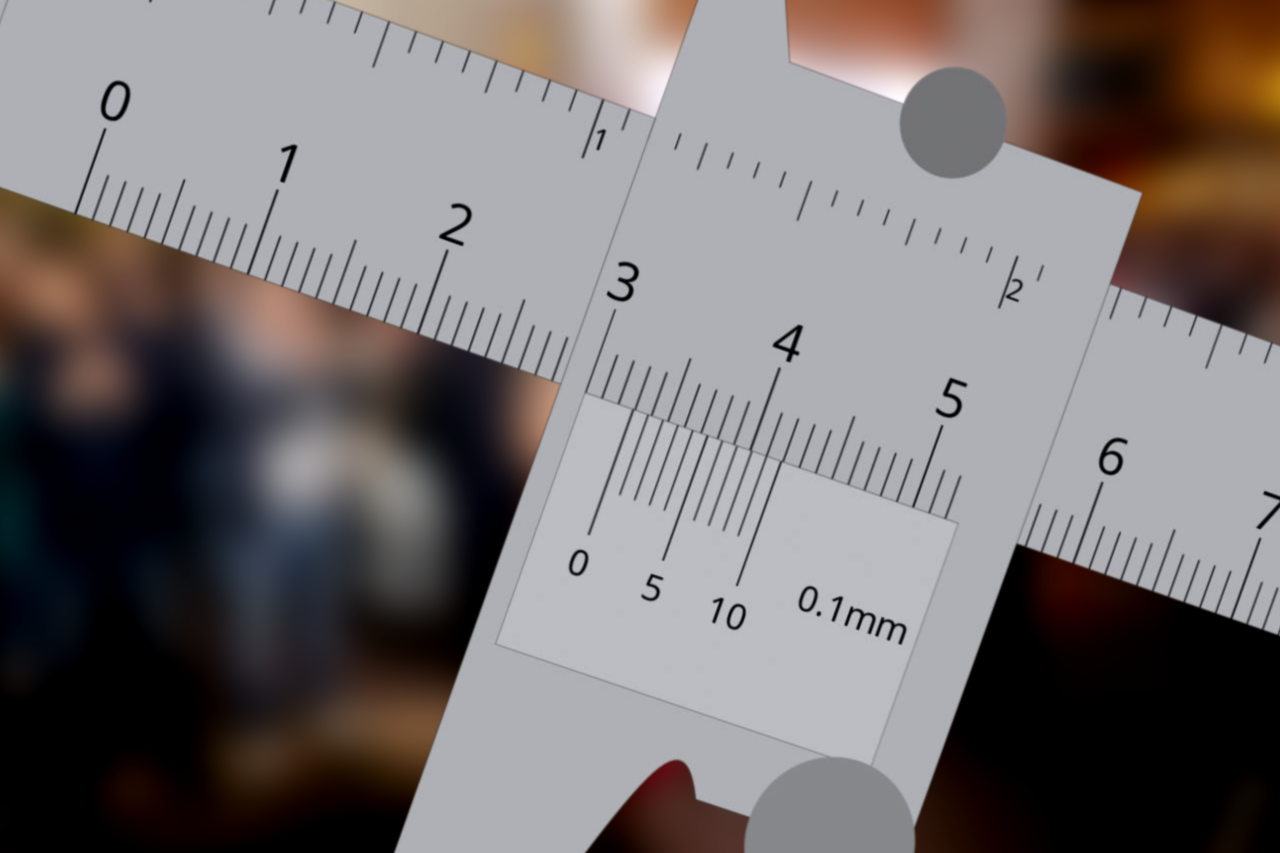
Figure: 32.9mm
